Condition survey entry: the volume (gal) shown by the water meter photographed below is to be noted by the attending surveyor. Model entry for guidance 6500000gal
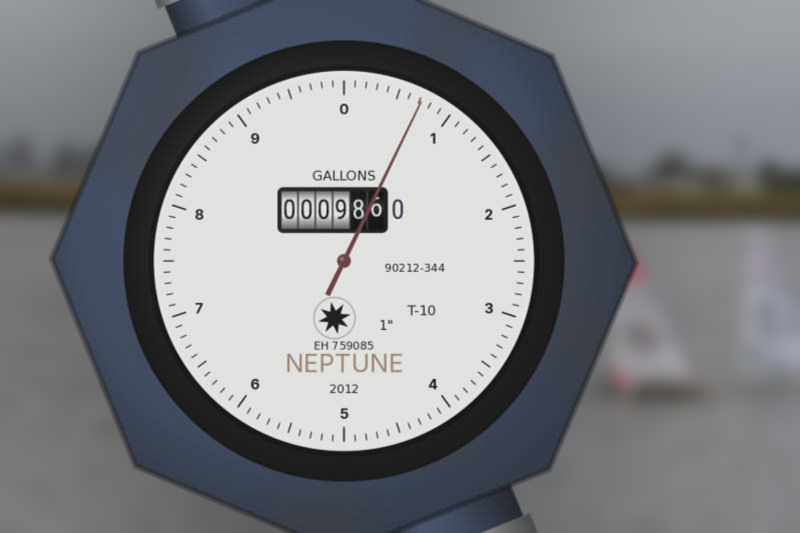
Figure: 9860.7gal
